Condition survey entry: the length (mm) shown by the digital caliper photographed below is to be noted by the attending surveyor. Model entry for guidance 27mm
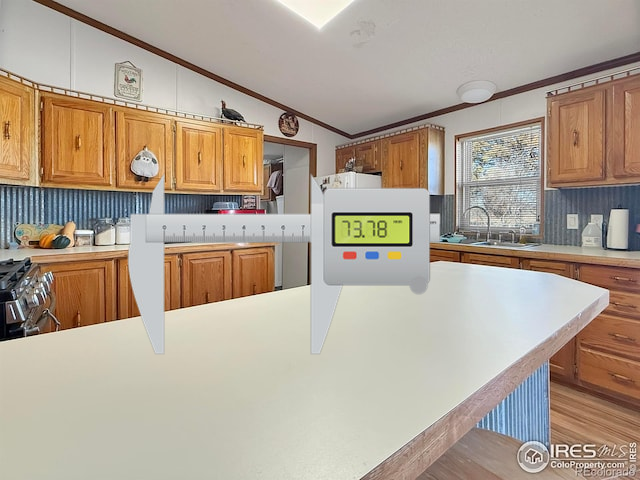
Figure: 73.78mm
